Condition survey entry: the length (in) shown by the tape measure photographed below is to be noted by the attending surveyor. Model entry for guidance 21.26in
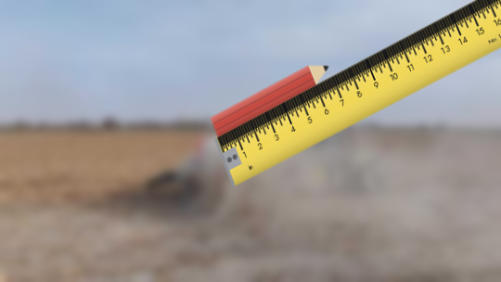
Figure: 7in
